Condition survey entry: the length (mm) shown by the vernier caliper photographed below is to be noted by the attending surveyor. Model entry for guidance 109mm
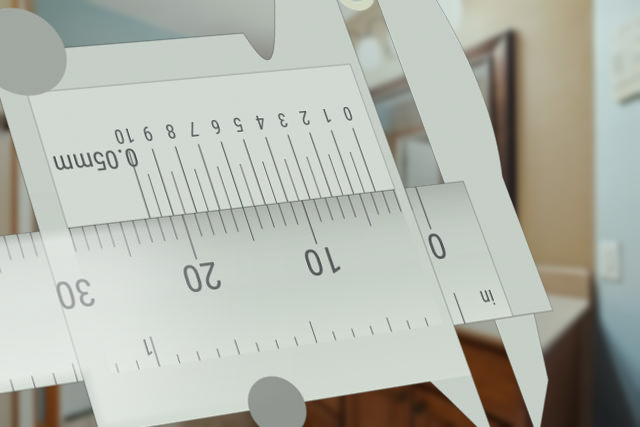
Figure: 3.6mm
